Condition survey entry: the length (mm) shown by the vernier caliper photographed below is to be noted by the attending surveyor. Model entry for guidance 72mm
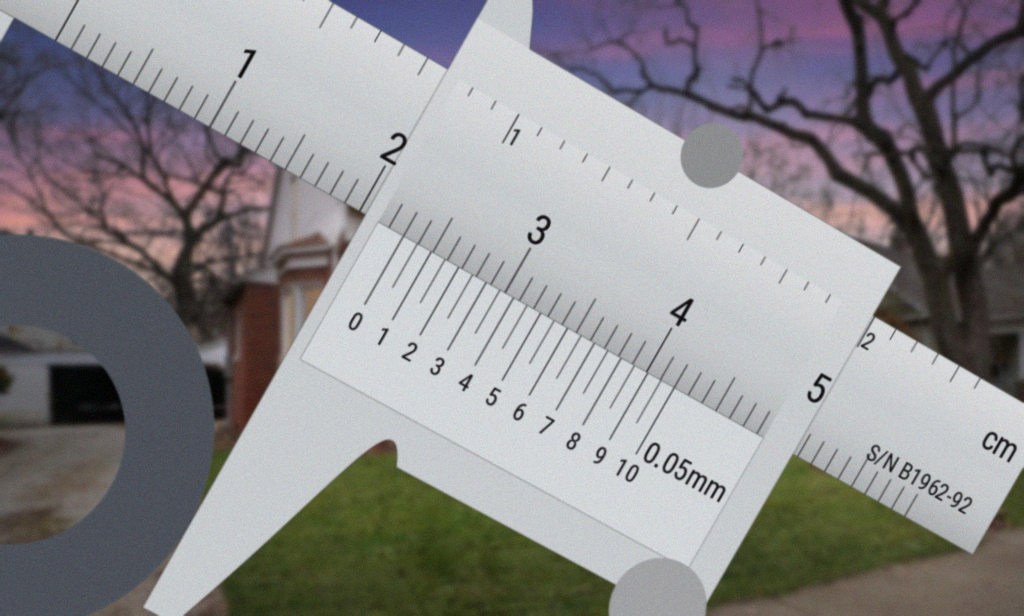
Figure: 23.0mm
